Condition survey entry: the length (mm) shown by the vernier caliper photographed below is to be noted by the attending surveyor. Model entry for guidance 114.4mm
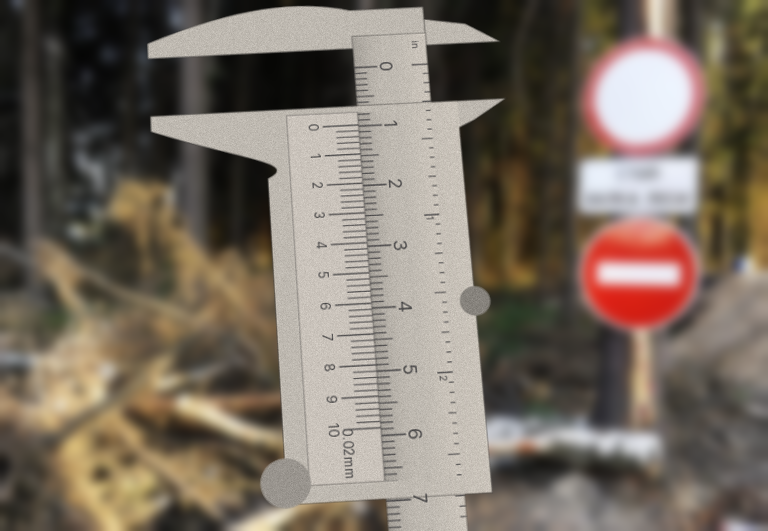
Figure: 9.8mm
